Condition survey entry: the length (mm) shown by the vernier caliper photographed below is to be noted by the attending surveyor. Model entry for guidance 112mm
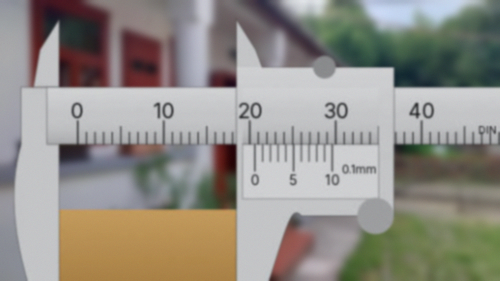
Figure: 20.6mm
